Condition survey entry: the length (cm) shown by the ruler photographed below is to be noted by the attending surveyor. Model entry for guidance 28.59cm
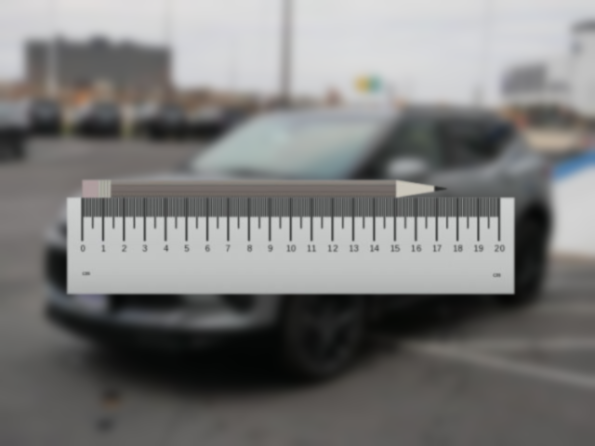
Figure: 17.5cm
